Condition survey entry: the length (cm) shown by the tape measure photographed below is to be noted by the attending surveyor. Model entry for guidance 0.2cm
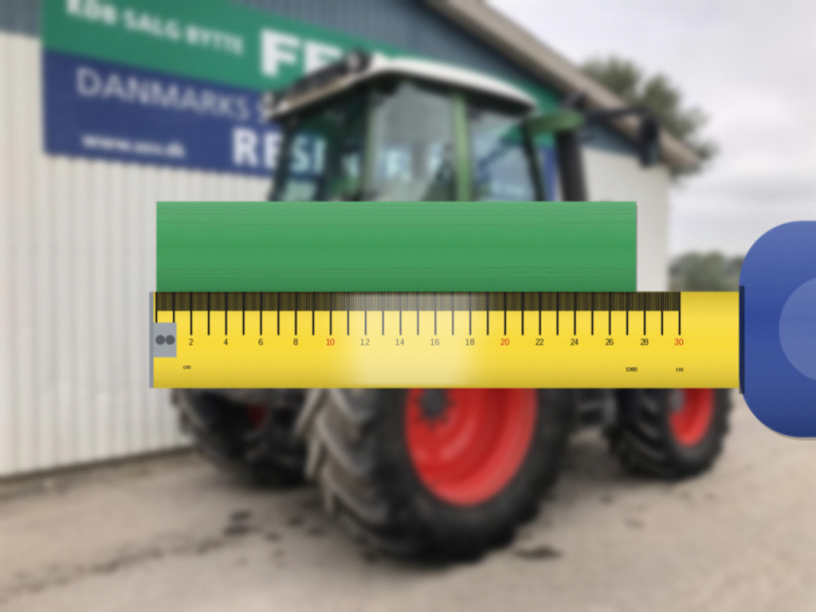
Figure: 27.5cm
